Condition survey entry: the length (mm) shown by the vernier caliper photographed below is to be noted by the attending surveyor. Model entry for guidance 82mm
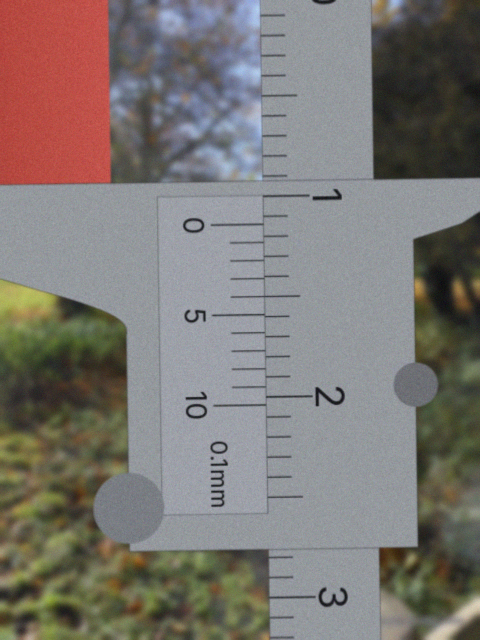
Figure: 11.4mm
